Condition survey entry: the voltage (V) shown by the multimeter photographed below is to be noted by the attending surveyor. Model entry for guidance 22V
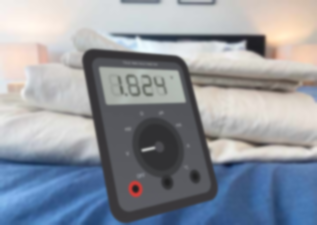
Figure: 1.824V
